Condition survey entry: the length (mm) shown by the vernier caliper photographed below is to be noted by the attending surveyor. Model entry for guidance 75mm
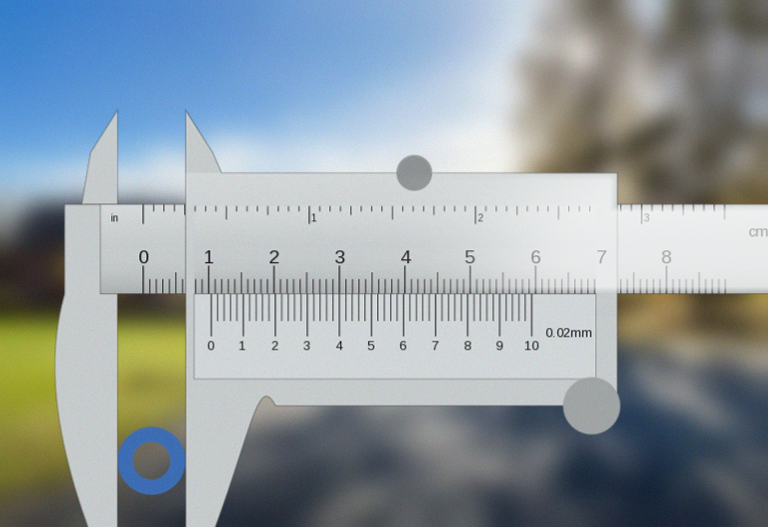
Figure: 10.4mm
